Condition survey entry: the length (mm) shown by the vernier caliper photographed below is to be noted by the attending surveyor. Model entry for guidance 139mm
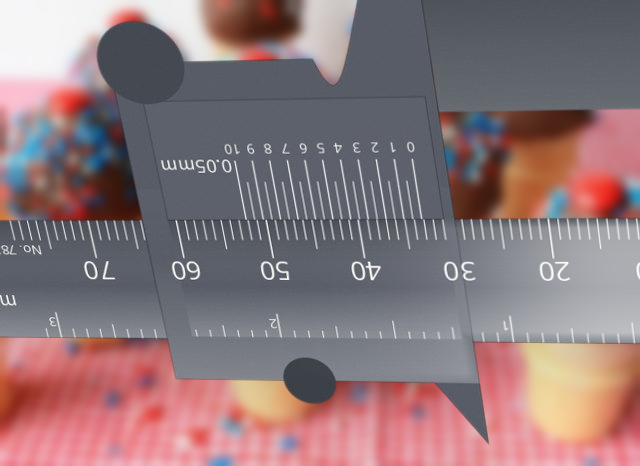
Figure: 33.2mm
